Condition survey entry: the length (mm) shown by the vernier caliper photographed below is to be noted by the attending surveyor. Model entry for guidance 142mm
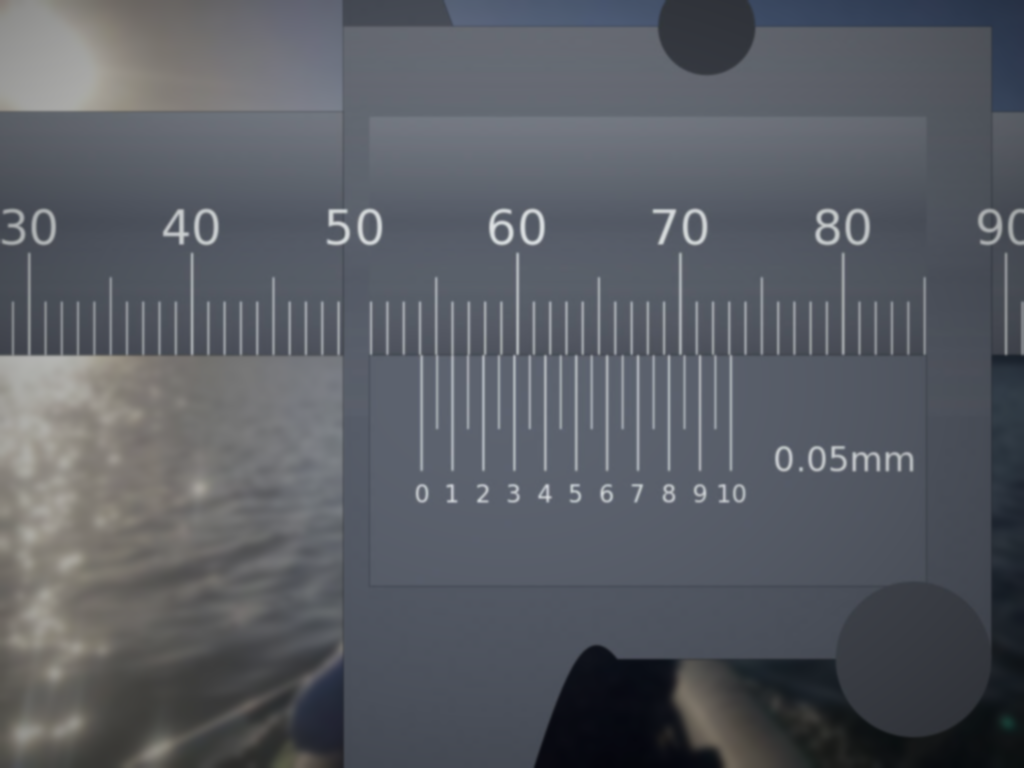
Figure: 54.1mm
